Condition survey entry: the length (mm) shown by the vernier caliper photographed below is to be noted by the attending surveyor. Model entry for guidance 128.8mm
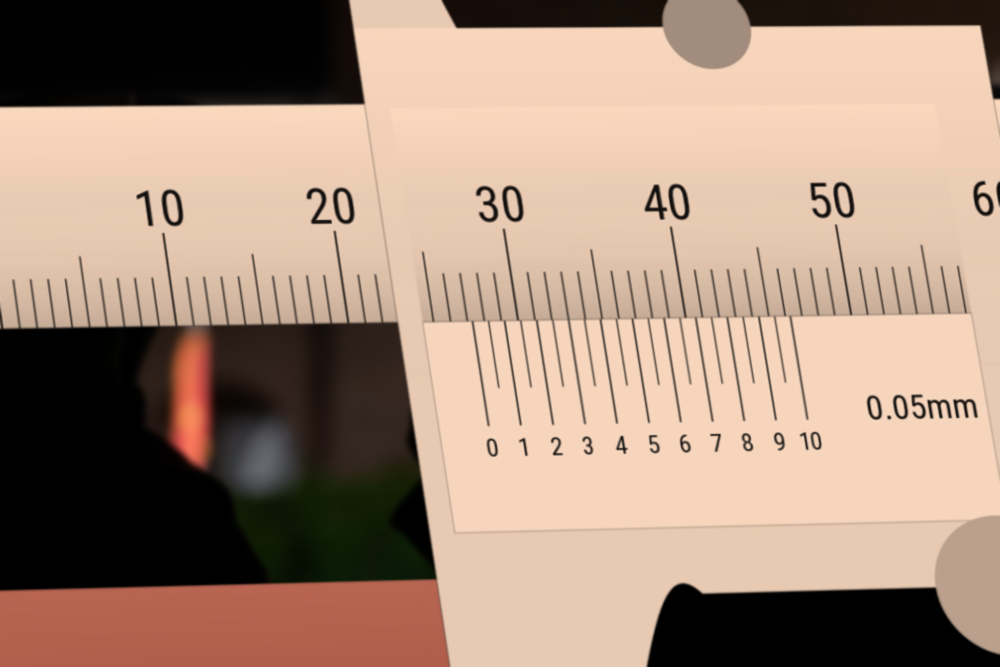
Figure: 27.3mm
